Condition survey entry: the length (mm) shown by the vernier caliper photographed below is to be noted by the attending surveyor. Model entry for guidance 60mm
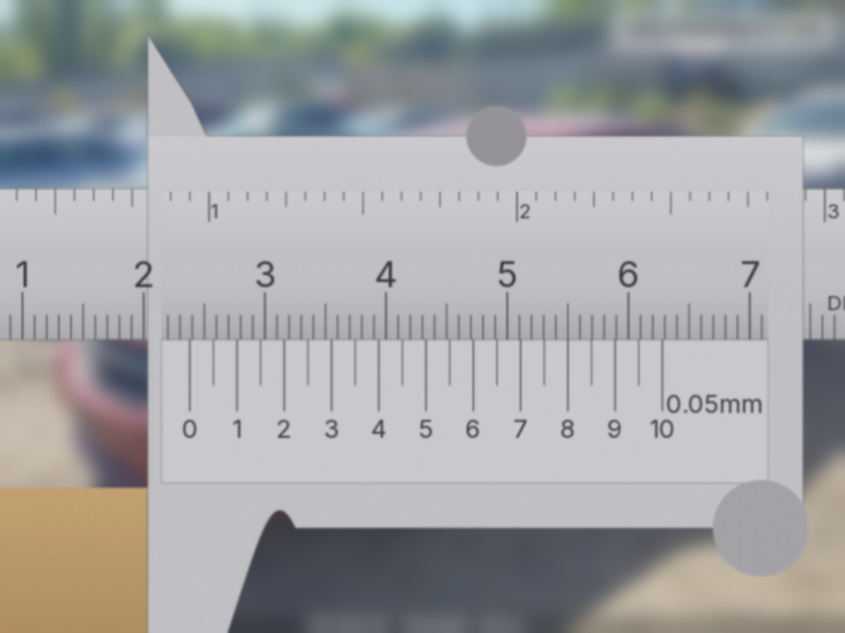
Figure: 23.8mm
